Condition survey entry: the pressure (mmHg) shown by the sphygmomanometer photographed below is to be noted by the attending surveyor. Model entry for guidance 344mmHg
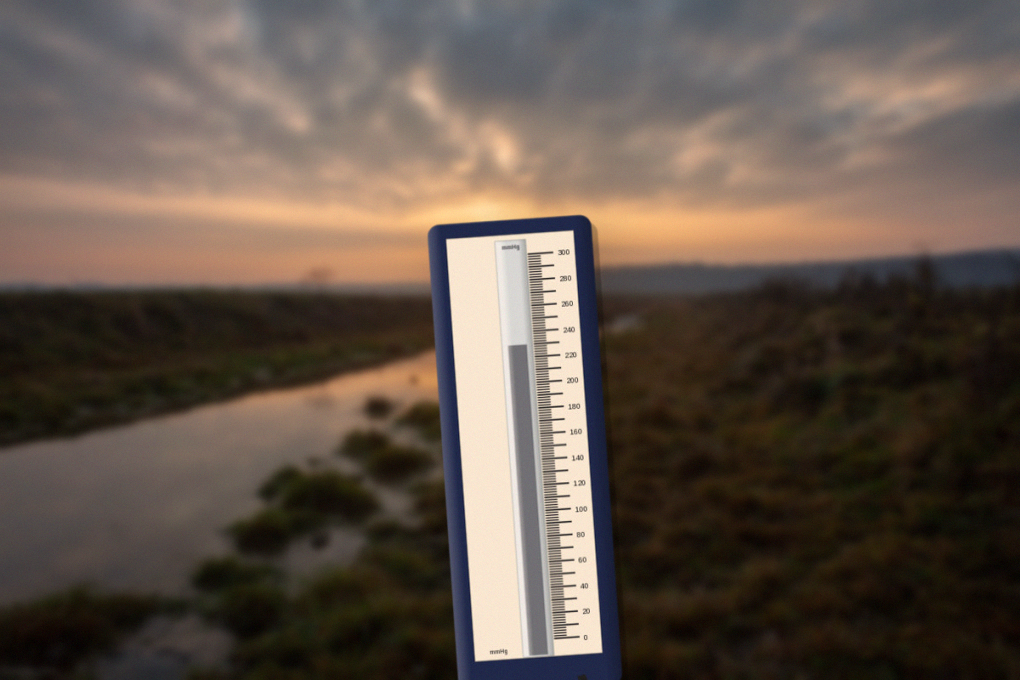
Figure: 230mmHg
